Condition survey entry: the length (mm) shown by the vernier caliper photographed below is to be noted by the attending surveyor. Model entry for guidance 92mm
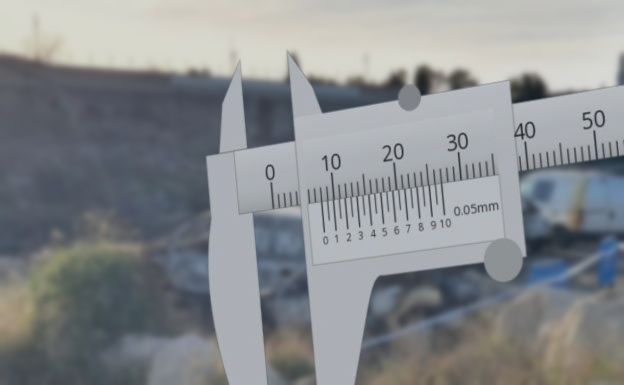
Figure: 8.0mm
